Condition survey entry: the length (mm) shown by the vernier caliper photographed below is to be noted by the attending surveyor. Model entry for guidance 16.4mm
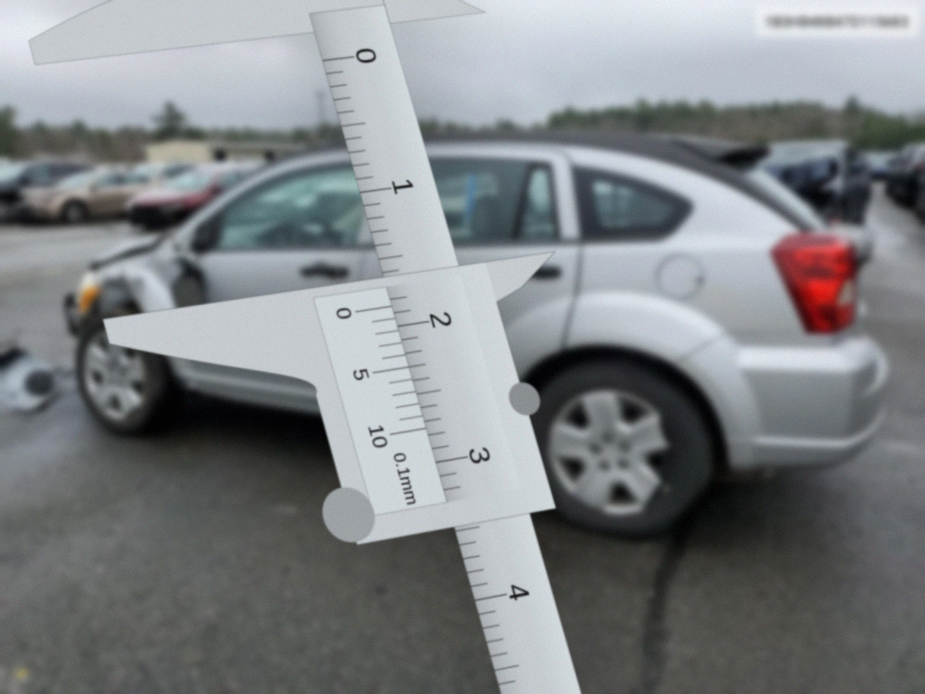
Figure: 18.5mm
